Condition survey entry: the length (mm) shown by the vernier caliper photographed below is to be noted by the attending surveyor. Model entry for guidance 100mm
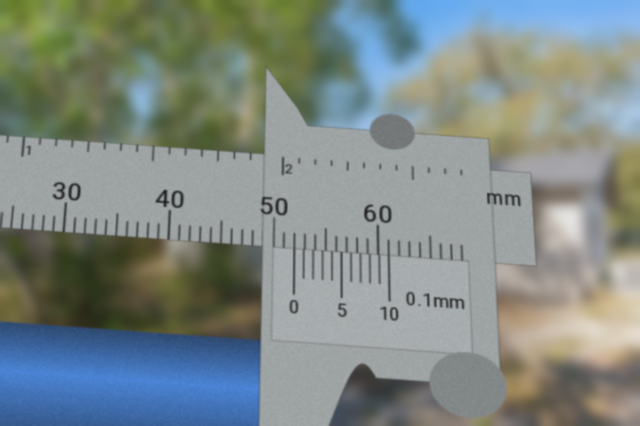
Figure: 52.0mm
